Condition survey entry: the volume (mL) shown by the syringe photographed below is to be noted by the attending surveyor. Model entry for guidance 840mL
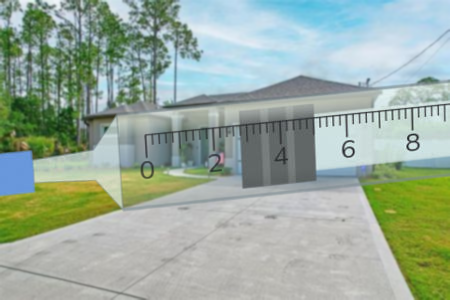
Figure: 2.8mL
